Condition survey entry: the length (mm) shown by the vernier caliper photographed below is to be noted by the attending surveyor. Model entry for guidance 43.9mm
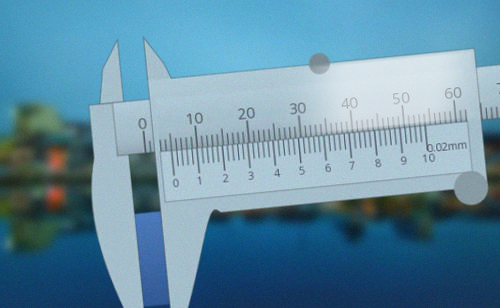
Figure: 5.0mm
